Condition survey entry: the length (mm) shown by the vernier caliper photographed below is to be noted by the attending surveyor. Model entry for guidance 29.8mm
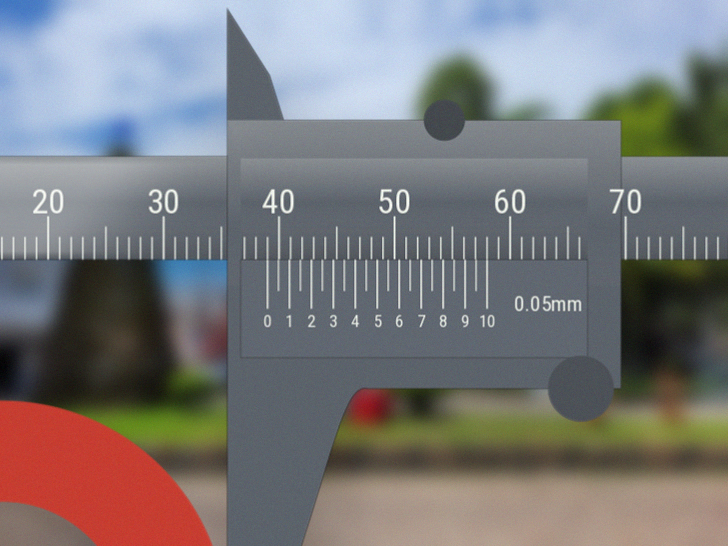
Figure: 39.0mm
